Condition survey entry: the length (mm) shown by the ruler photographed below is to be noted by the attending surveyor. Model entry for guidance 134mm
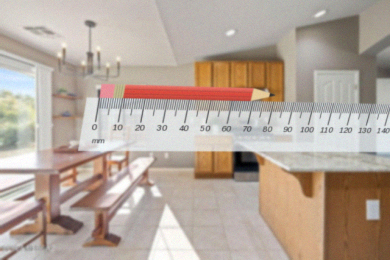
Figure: 80mm
